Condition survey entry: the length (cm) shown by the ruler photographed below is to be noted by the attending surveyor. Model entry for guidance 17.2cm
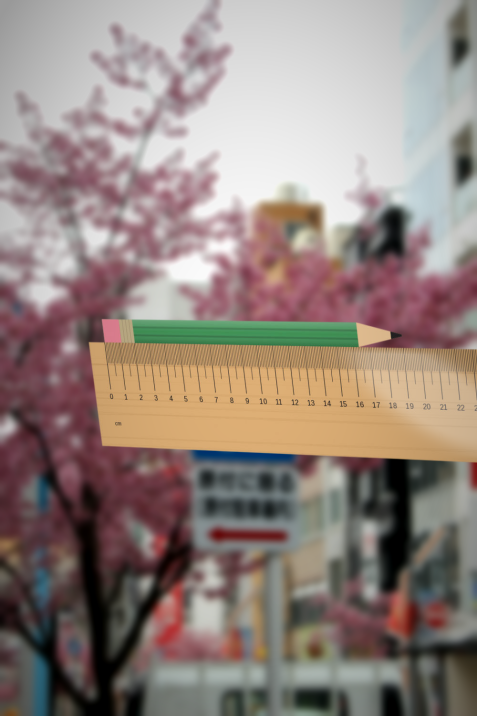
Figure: 19cm
